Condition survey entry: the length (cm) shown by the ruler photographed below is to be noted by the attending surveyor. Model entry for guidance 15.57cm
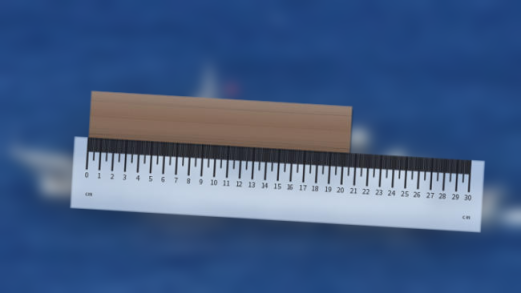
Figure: 20.5cm
